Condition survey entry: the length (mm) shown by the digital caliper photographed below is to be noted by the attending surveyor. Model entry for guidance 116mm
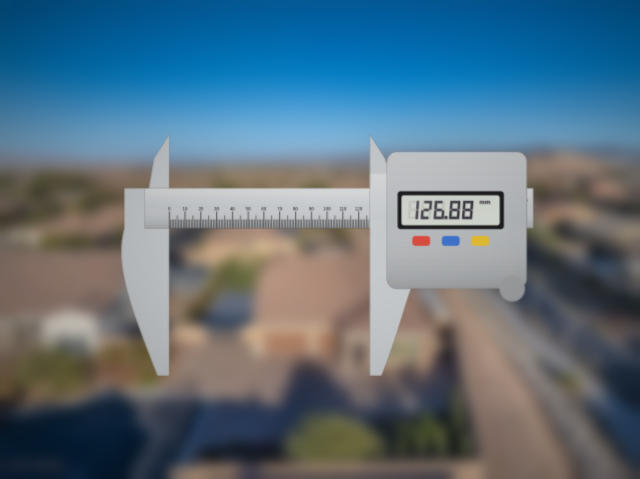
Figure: 126.88mm
